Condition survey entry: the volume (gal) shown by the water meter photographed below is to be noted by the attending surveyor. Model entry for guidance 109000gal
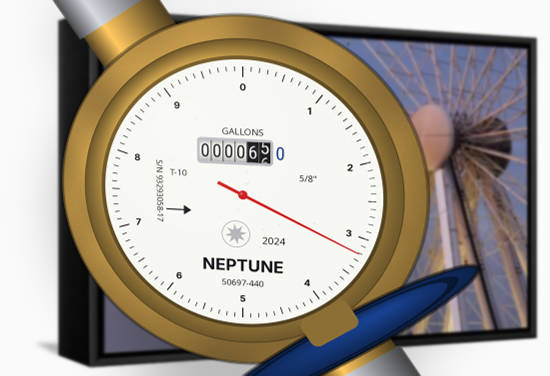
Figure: 653.2gal
